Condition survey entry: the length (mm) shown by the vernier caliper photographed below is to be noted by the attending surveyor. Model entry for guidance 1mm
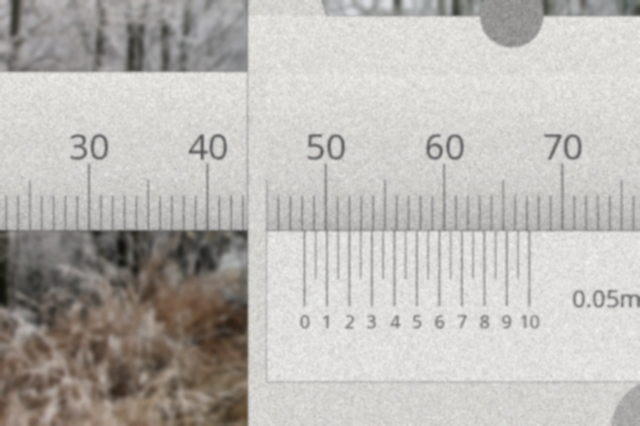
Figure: 48.2mm
